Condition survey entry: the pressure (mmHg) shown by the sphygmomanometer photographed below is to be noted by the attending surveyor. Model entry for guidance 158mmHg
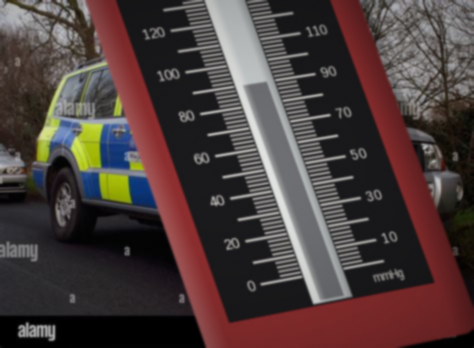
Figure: 90mmHg
